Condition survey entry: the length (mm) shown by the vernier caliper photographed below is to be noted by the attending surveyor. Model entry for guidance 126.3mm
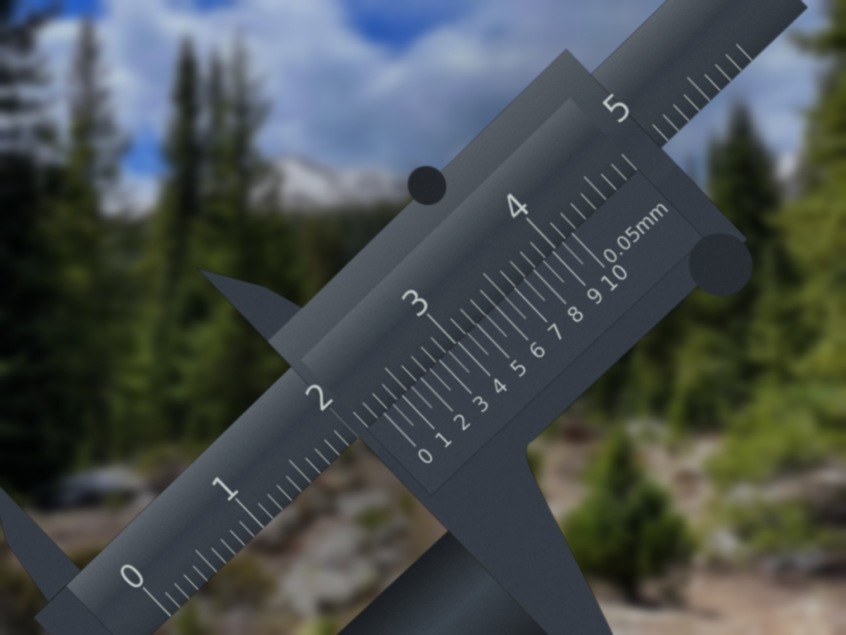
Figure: 22.6mm
